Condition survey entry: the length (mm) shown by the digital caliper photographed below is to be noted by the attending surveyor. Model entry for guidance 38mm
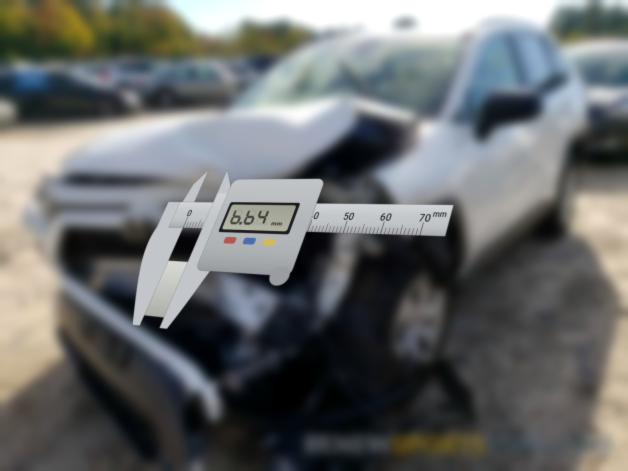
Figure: 6.64mm
